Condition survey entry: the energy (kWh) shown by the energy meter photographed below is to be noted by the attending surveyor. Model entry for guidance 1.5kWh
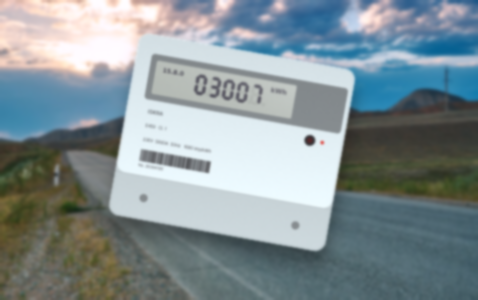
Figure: 3007kWh
